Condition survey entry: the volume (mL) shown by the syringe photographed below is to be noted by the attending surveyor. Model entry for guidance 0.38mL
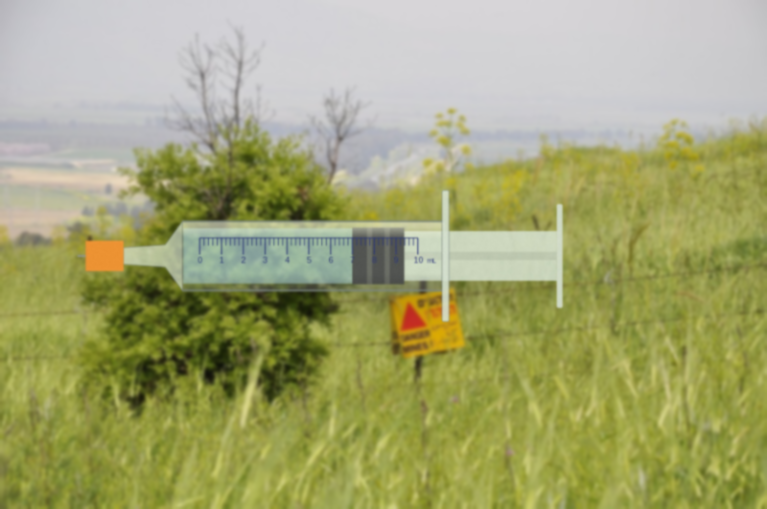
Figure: 7mL
